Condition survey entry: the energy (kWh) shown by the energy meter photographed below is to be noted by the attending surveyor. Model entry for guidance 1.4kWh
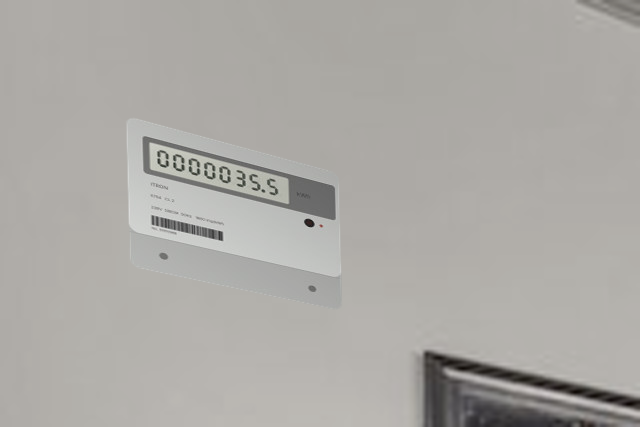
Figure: 35.5kWh
